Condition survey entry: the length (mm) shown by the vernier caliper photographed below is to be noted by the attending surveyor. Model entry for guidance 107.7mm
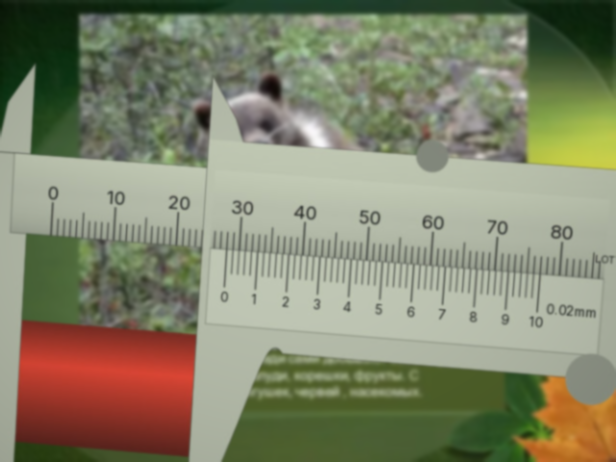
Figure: 28.0mm
